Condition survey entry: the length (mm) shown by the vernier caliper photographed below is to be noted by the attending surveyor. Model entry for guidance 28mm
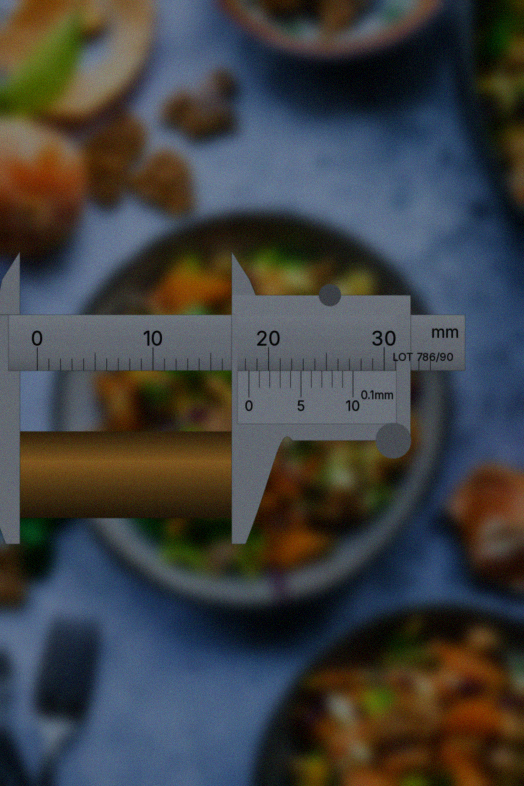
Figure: 18.3mm
